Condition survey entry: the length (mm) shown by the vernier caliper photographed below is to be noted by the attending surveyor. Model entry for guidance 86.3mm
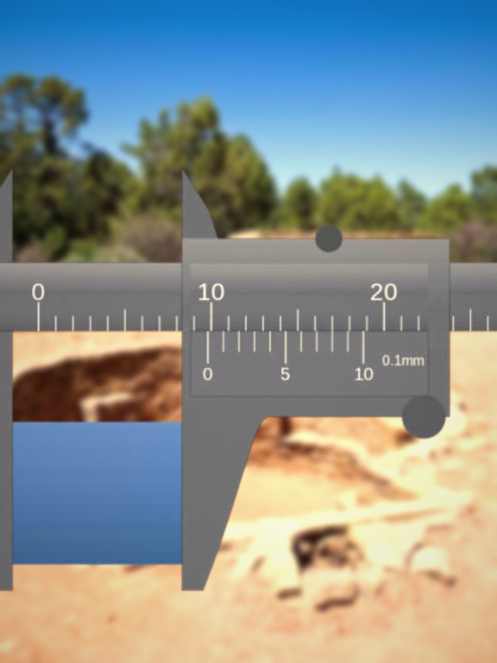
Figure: 9.8mm
